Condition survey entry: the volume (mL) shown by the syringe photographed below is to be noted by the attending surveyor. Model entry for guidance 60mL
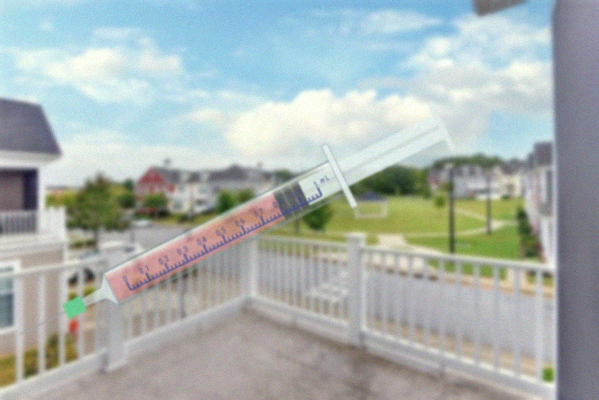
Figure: 0.8mL
